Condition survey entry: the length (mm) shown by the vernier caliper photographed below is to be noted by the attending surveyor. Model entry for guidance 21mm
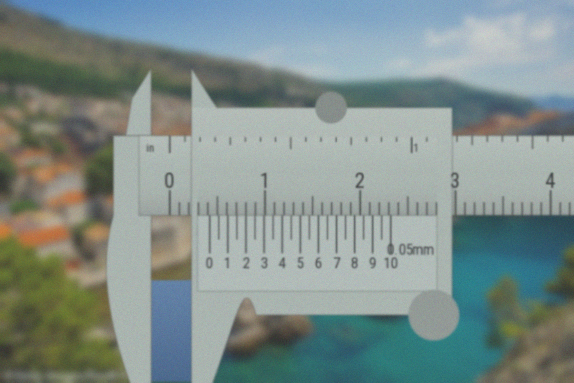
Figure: 4.2mm
